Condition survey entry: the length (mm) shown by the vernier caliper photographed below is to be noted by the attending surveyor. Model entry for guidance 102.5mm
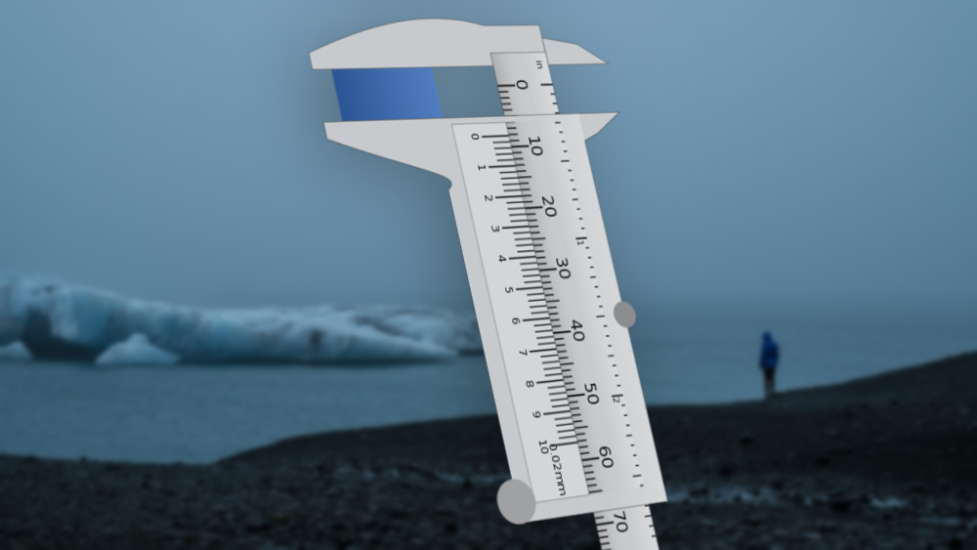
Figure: 8.2mm
